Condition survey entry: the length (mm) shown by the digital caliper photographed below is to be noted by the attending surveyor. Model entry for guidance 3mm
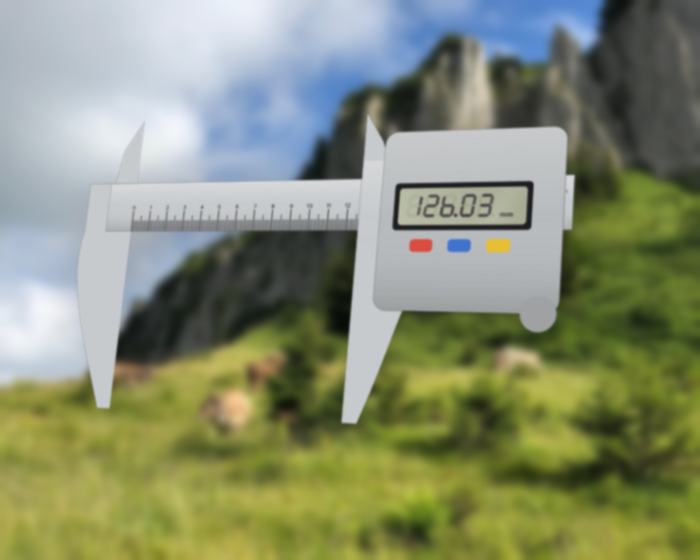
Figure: 126.03mm
